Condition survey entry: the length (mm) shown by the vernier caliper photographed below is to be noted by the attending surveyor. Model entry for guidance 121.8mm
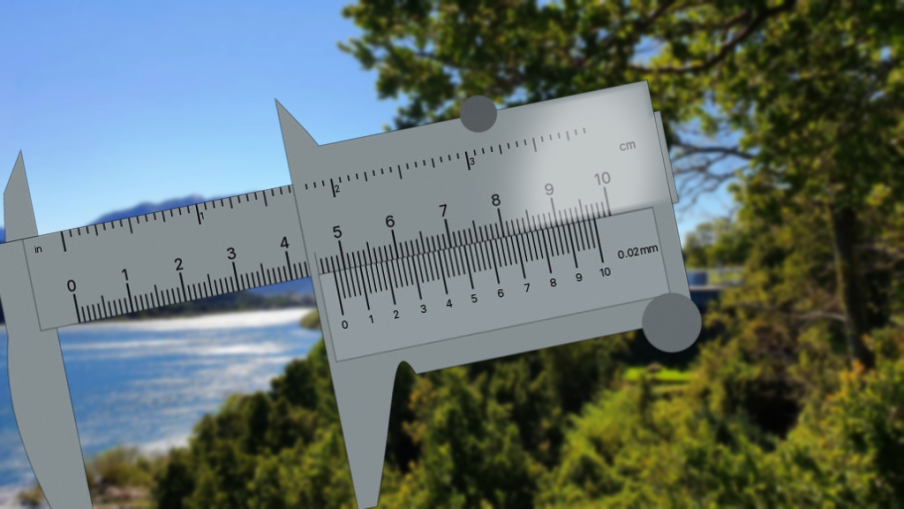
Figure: 48.0mm
